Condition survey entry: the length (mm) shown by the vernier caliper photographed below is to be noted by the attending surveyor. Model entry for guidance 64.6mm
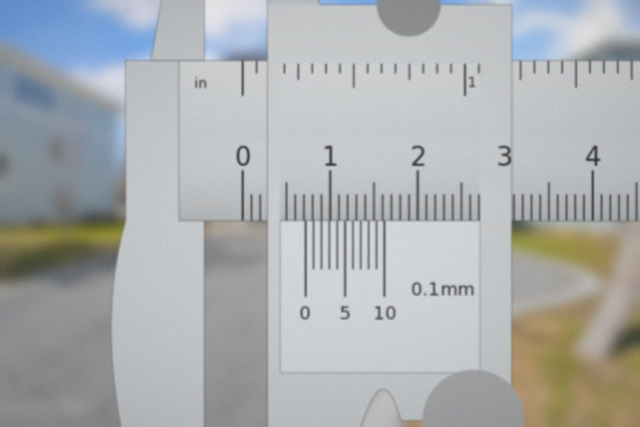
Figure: 7.2mm
